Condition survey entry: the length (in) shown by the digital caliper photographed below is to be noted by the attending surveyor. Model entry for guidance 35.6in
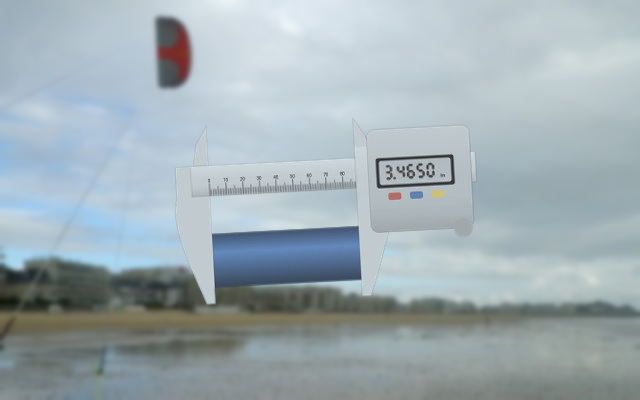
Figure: 3.4650in
